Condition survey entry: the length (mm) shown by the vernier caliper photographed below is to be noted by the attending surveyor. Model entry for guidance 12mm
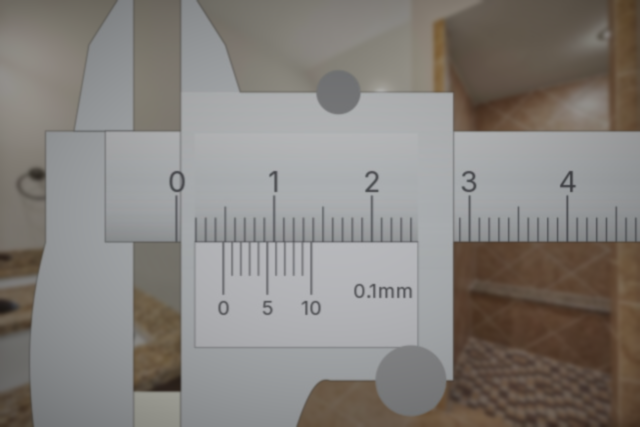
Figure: 4.8mm
